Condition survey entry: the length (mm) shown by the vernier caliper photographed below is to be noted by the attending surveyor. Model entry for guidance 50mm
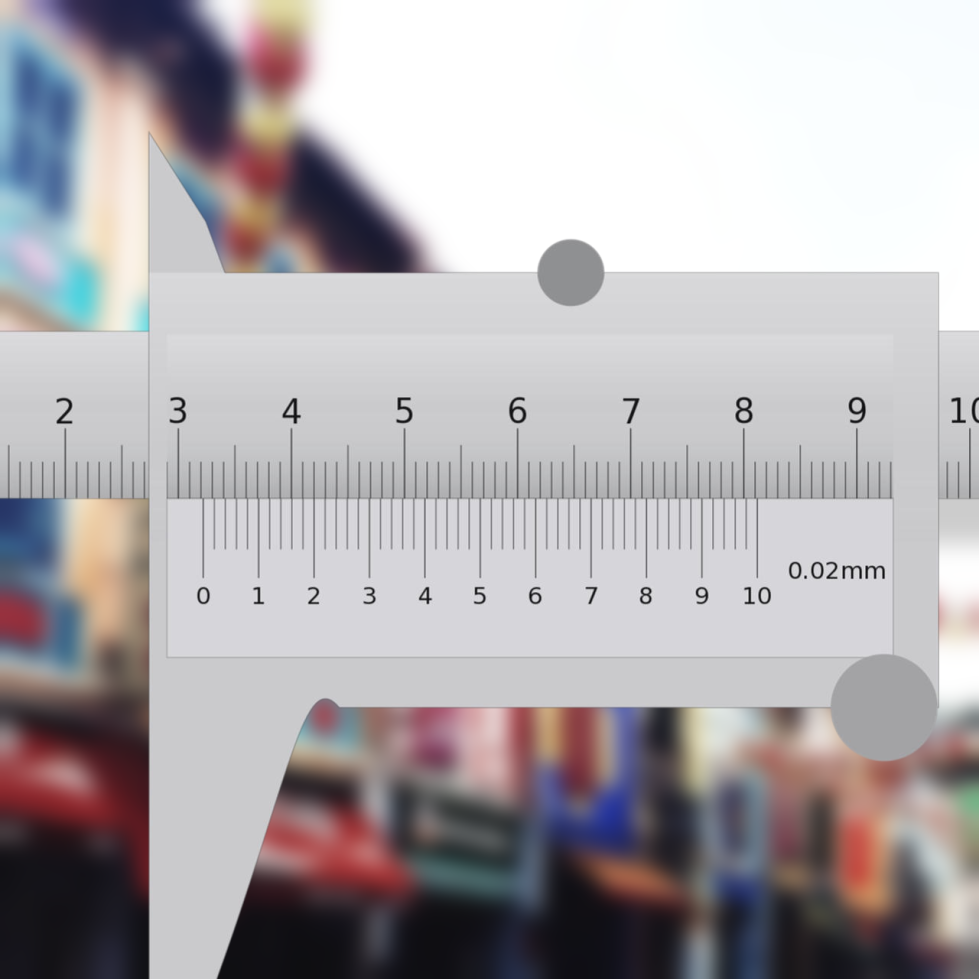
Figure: 32.2mm
